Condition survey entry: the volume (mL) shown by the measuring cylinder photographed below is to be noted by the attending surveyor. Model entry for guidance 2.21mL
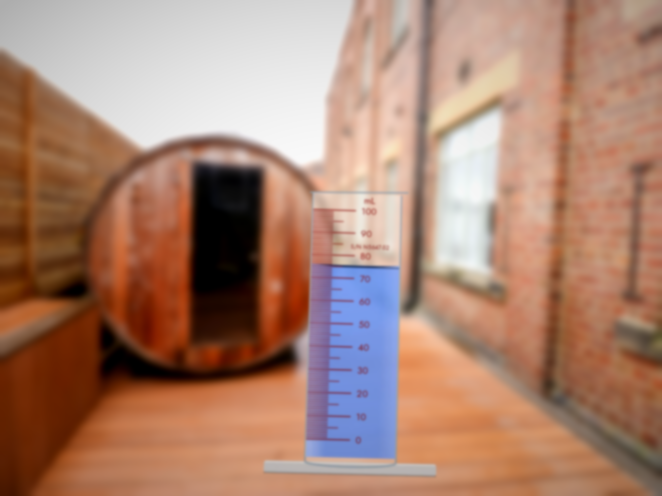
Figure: 75mL
